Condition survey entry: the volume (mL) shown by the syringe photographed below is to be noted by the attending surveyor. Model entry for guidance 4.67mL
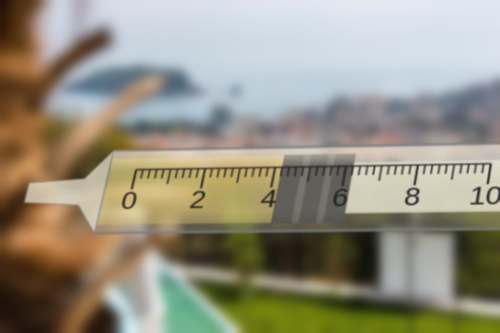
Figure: 4.2mL
